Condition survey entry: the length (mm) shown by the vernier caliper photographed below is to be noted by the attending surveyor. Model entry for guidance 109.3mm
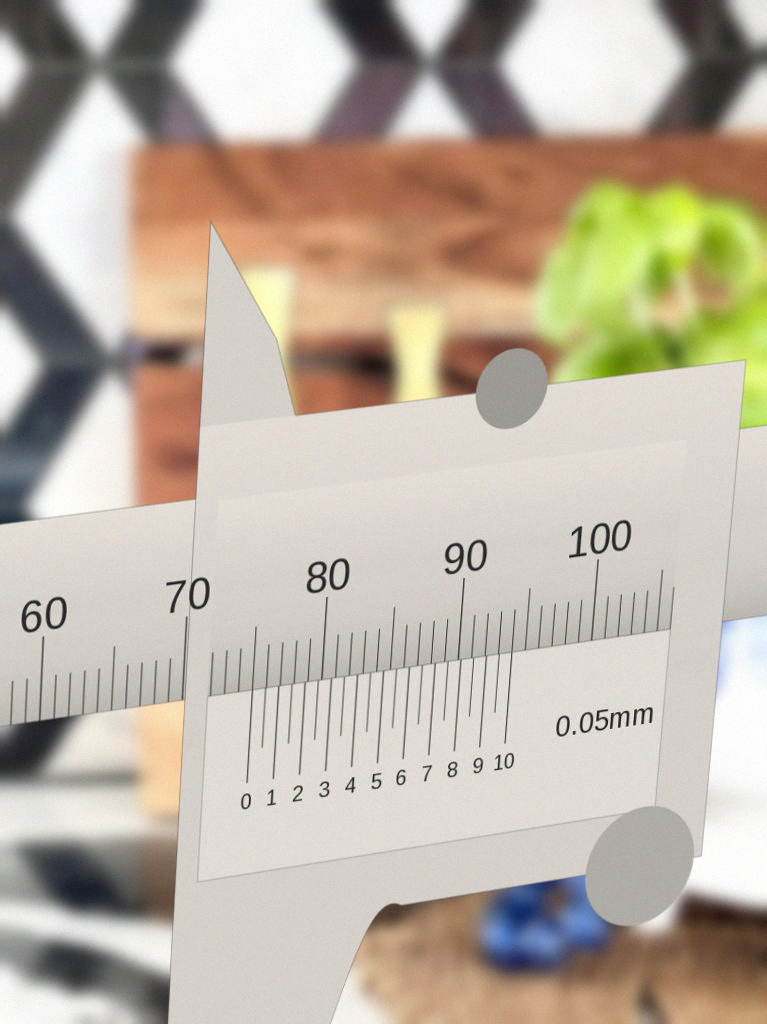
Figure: 75.0mm
